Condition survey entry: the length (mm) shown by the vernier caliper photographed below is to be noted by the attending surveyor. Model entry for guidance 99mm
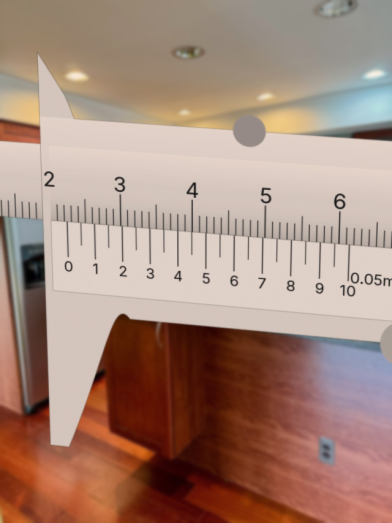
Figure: 22.4mm
